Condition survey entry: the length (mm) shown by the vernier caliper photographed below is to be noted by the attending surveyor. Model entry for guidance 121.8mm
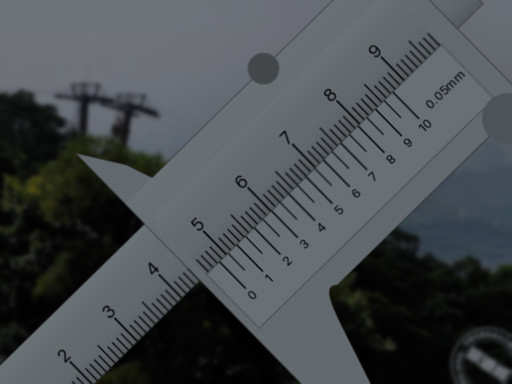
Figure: 48.4mm
